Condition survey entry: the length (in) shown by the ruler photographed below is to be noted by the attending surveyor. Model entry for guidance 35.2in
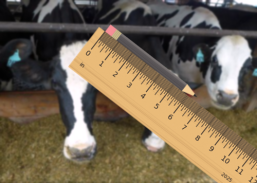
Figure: 6.5in
